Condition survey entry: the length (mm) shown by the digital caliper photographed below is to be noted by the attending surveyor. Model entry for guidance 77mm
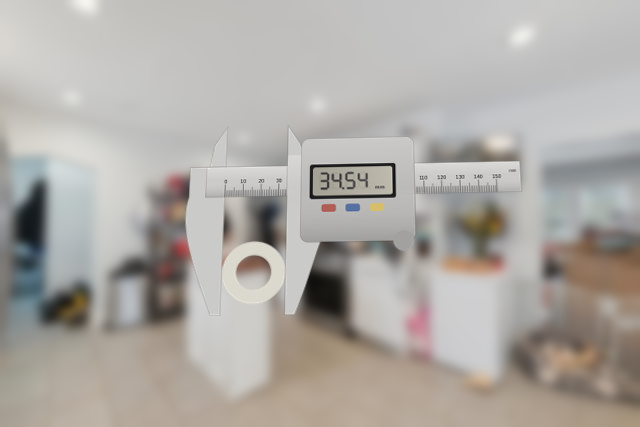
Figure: 34.54mm
